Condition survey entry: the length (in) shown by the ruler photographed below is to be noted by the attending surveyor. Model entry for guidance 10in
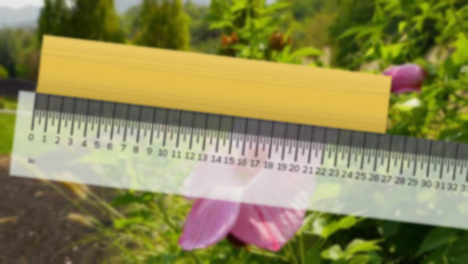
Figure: 26.5in
